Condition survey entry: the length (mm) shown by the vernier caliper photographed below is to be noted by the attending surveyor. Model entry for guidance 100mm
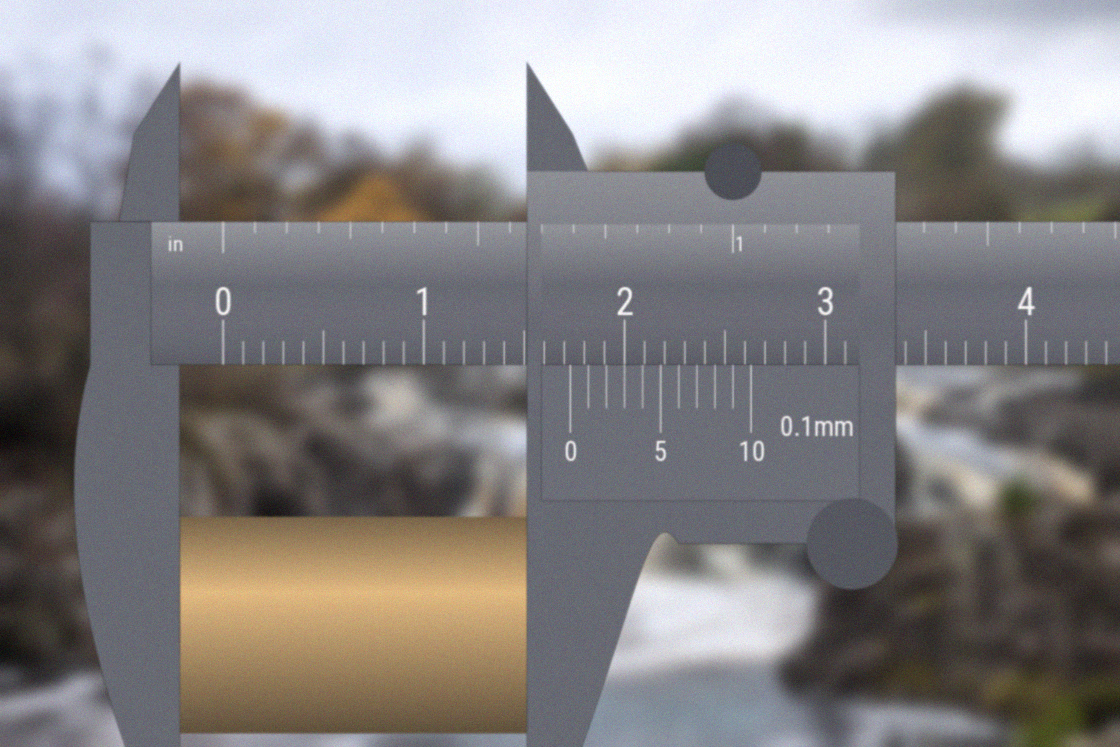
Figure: 17.3mm
